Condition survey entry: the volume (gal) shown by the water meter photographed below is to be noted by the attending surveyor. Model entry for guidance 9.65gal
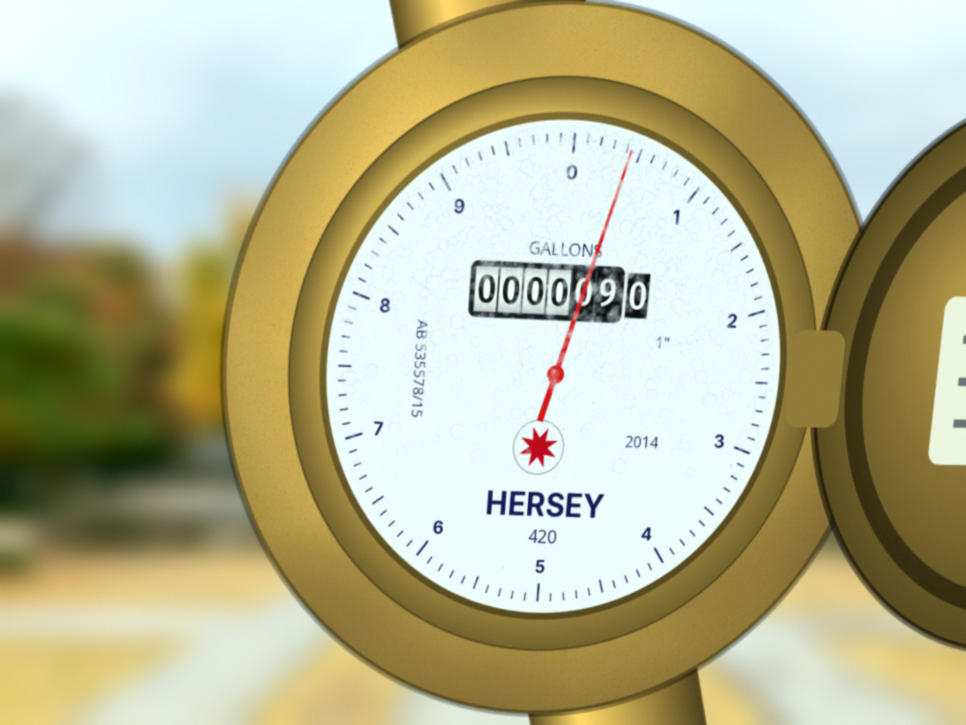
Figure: 90.4gal
